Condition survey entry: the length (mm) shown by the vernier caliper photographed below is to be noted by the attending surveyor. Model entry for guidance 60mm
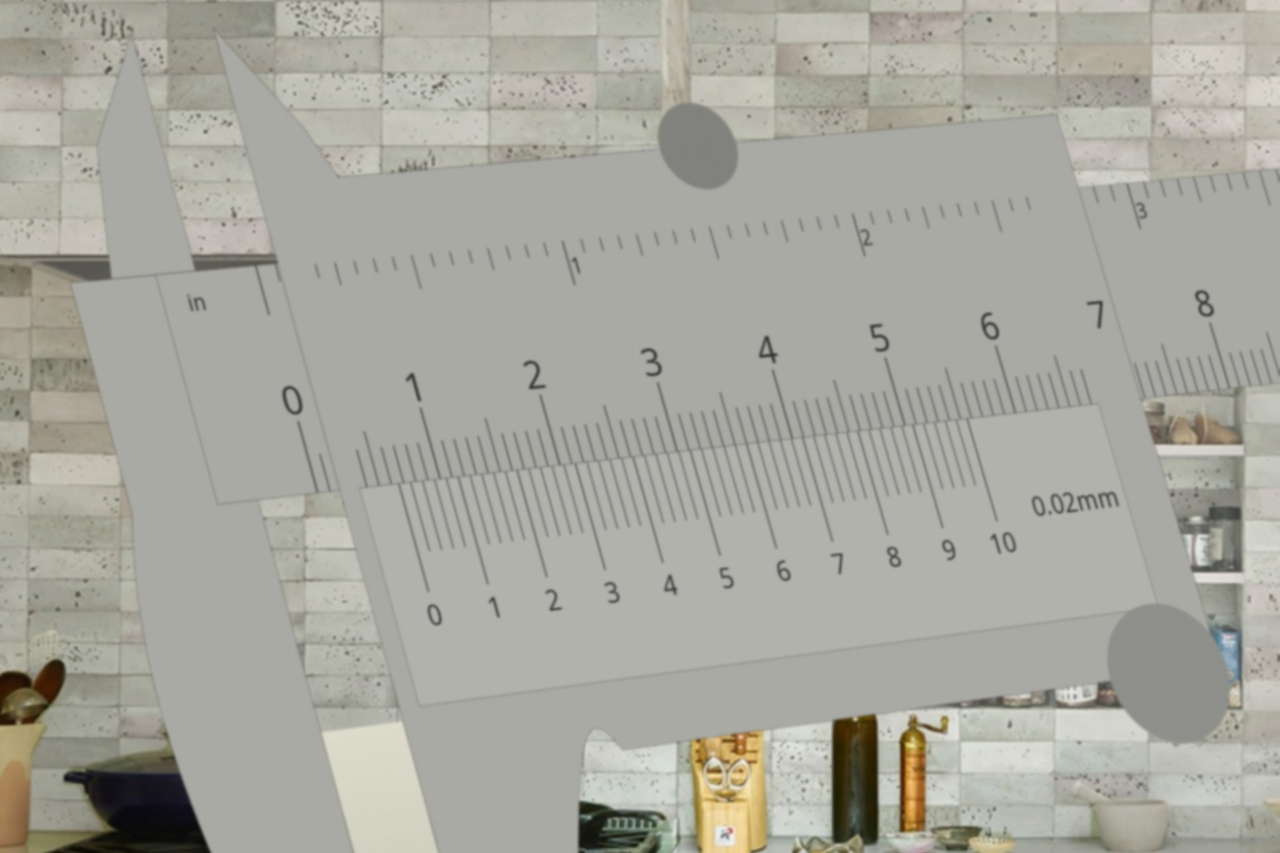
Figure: 6.6mm
